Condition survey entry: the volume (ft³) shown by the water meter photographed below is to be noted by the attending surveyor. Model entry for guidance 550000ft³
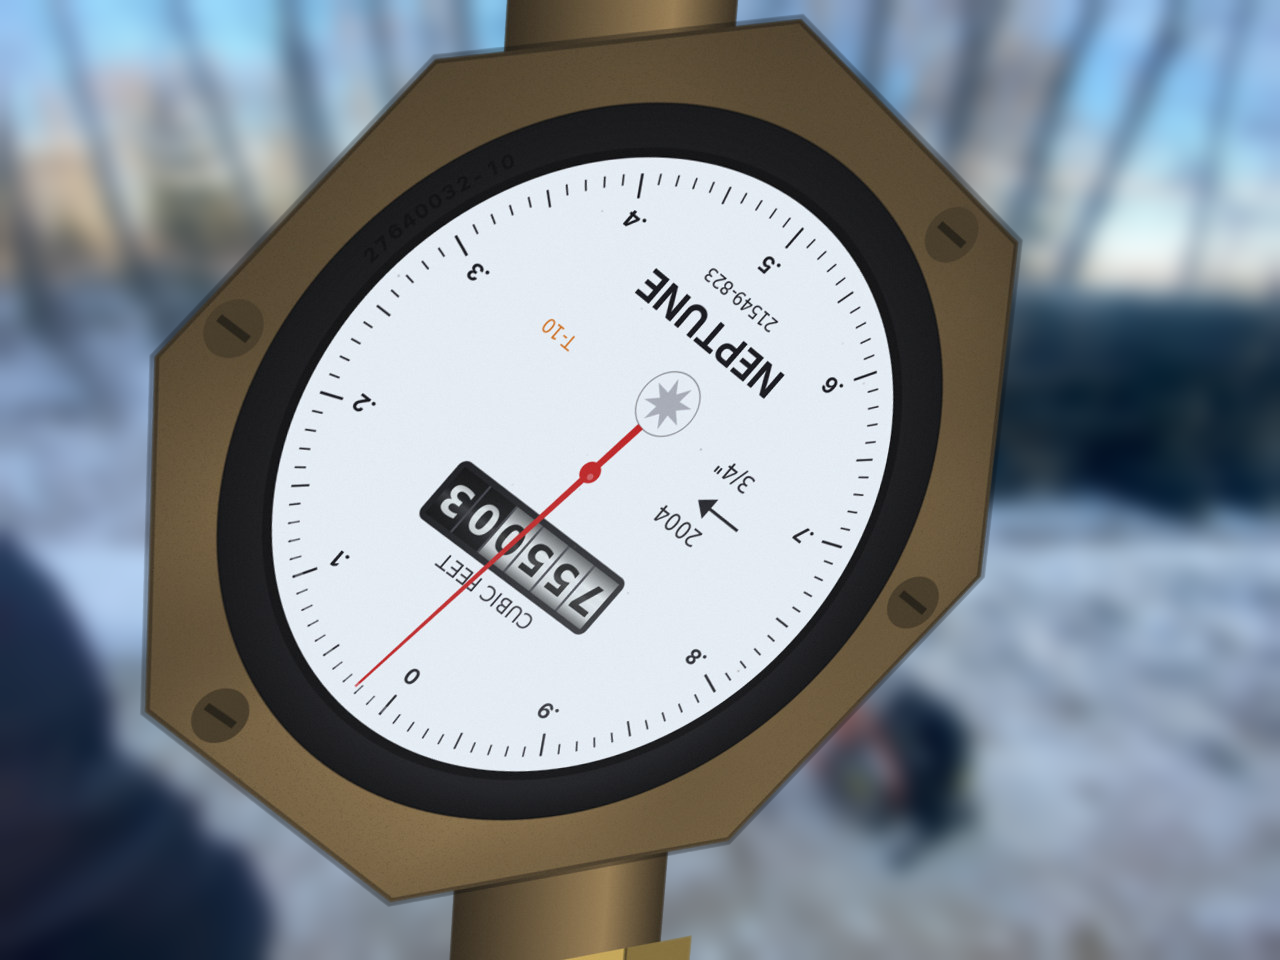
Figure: 755003.02ft³
